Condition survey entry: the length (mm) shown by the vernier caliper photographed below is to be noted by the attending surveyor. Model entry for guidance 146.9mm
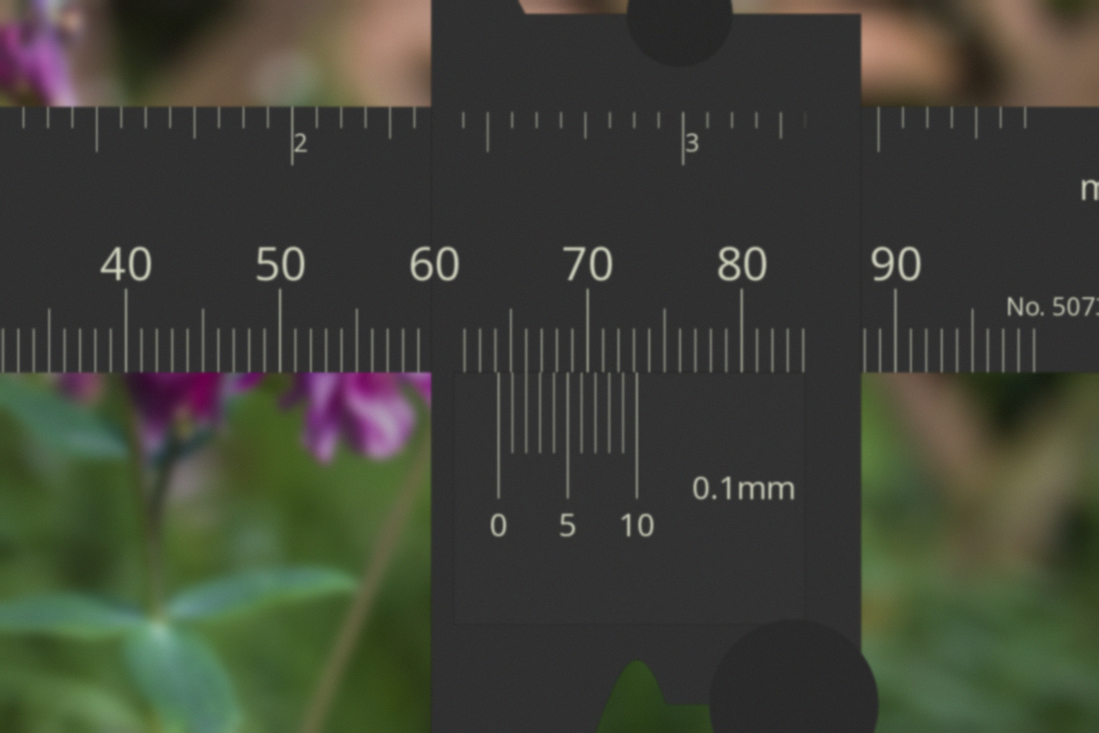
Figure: 64.2mm
